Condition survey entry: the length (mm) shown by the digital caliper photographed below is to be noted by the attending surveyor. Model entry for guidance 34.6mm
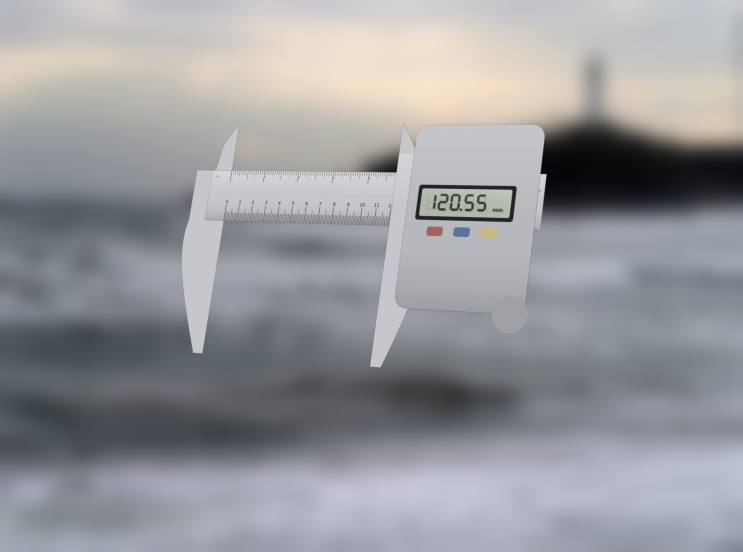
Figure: 120.55mm
